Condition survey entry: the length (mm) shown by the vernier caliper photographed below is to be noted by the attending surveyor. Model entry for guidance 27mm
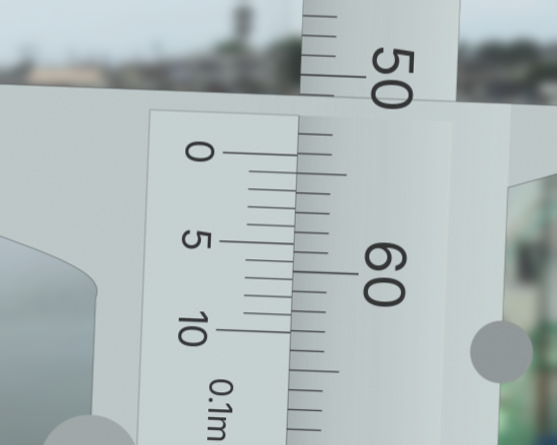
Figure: 54.1mm
